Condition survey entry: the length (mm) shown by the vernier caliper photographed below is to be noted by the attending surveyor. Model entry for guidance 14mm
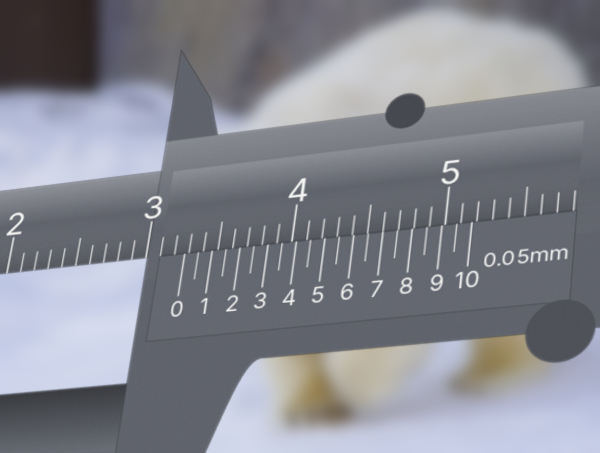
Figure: 32.7mm
